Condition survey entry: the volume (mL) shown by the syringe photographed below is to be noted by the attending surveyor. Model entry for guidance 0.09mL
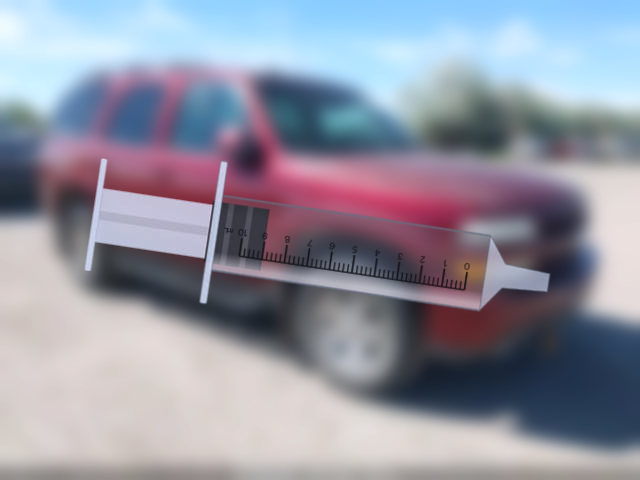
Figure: 9mL
